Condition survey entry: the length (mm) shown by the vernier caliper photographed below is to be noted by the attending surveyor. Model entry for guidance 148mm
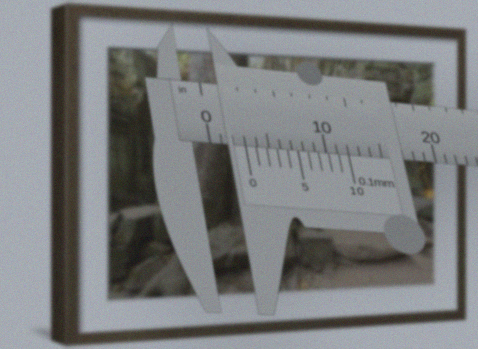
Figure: 3.0mm
